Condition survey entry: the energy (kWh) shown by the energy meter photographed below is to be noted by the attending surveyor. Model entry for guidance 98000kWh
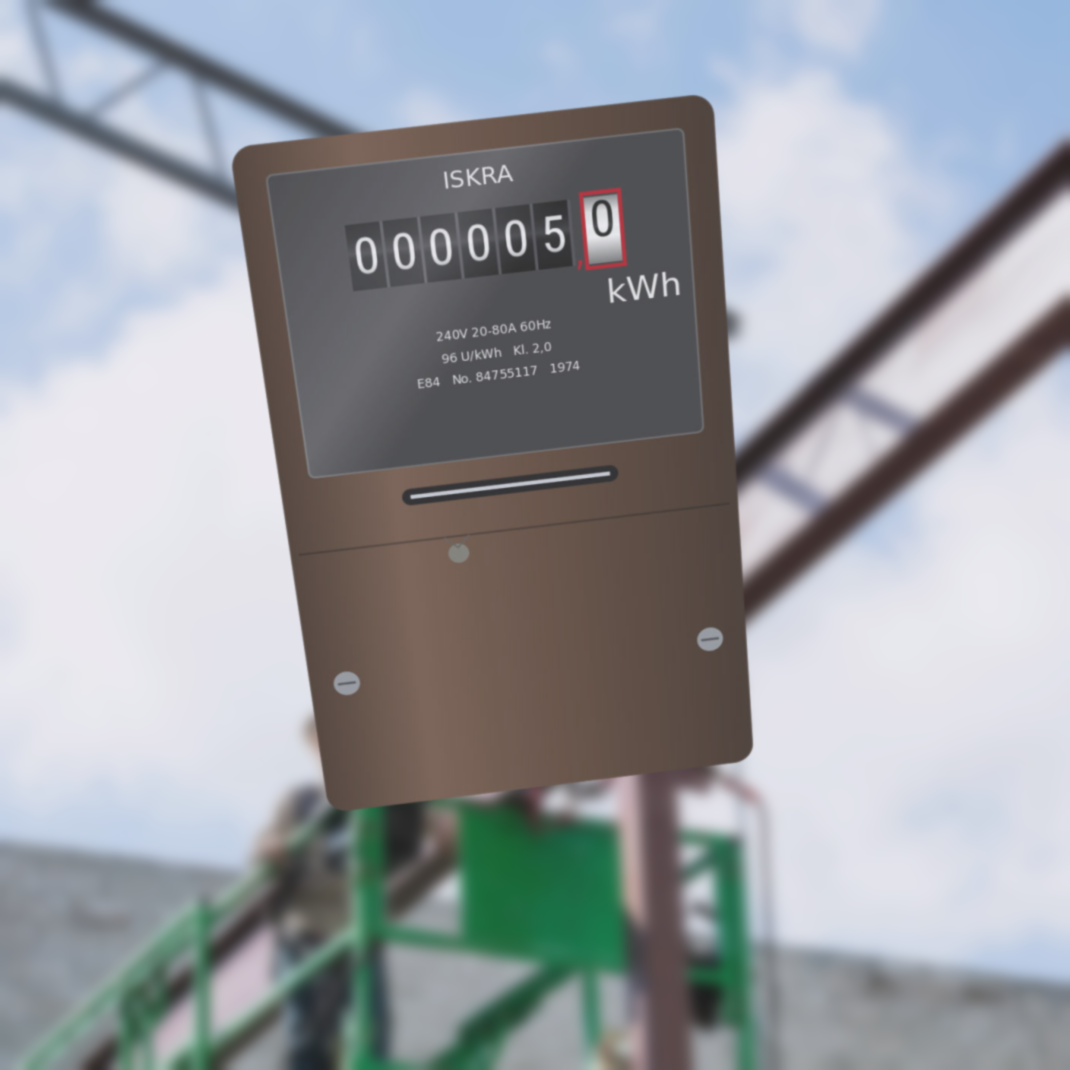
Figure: 5.0kWh
